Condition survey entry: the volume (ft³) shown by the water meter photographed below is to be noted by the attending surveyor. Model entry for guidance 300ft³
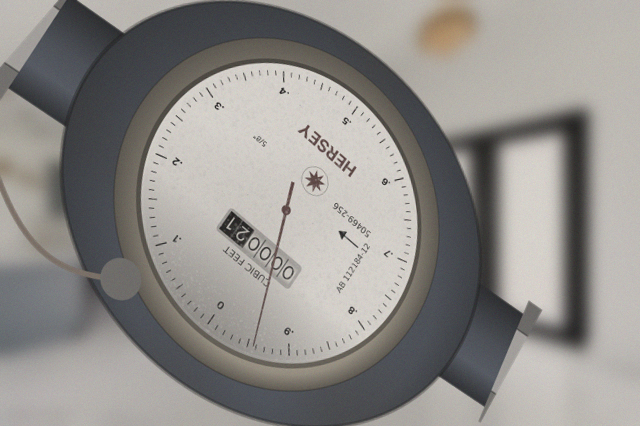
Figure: 20.94ft³
